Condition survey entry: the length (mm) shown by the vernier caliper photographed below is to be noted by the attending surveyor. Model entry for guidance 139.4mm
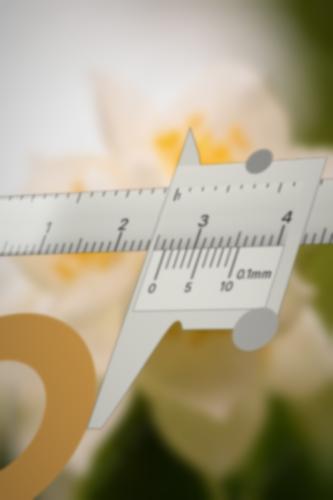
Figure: 26.4mm
